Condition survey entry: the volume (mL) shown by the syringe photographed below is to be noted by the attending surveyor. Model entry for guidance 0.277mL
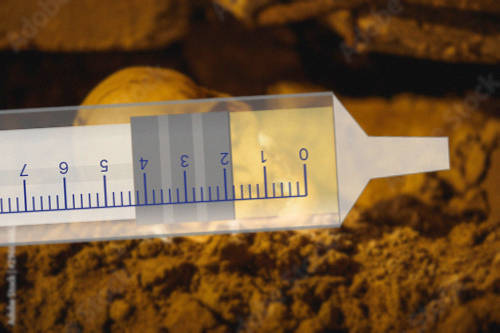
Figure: 1.8mL
